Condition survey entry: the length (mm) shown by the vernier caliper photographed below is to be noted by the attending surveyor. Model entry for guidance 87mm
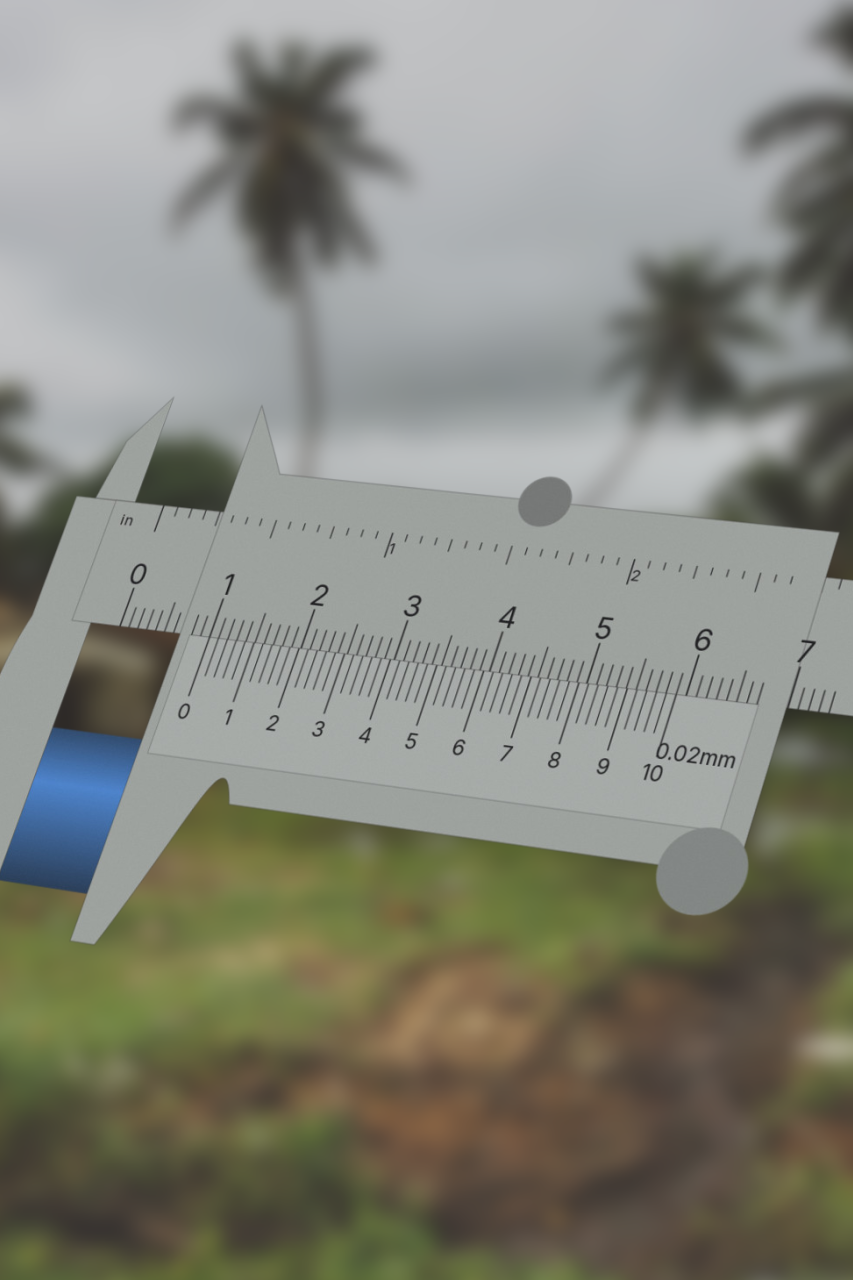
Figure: 10.0mm
